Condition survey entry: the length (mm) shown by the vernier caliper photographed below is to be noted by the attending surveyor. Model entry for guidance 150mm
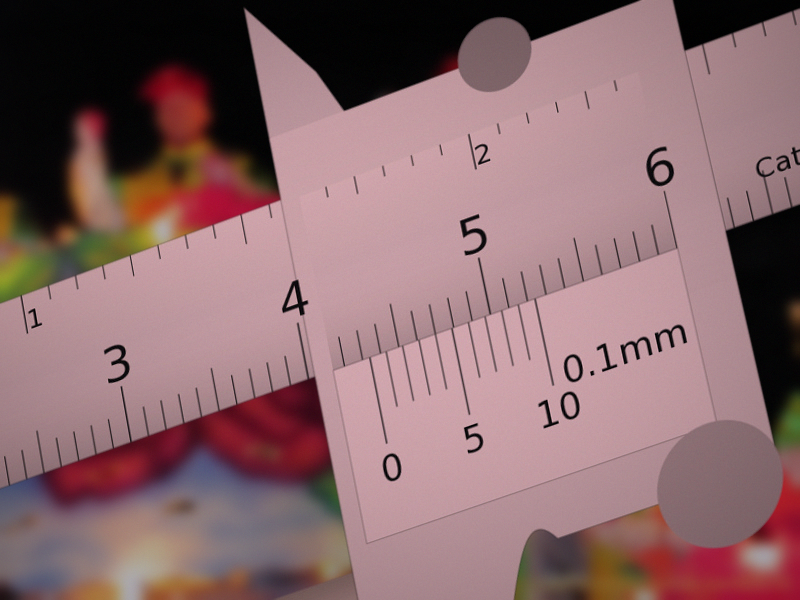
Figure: 43.4mm
